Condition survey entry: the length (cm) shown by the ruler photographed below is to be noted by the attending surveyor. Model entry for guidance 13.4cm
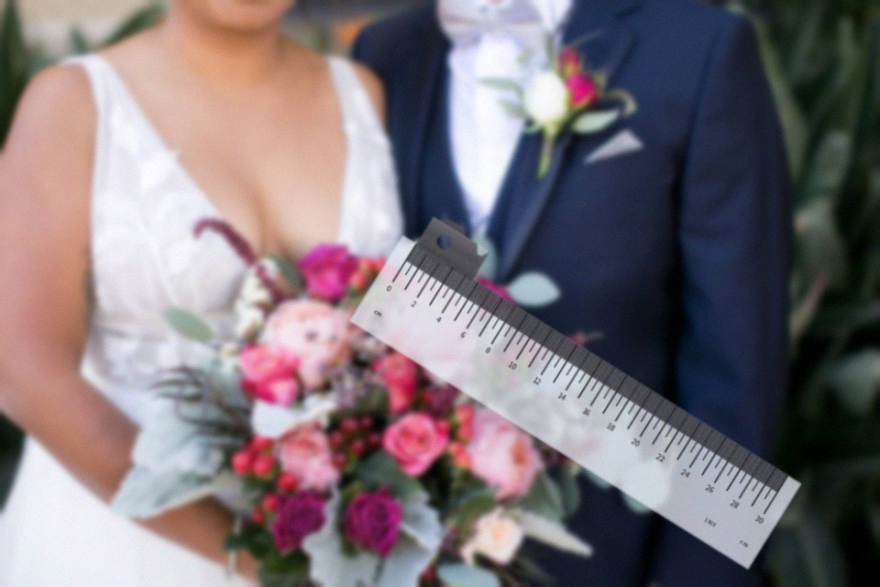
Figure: 4.5cm
